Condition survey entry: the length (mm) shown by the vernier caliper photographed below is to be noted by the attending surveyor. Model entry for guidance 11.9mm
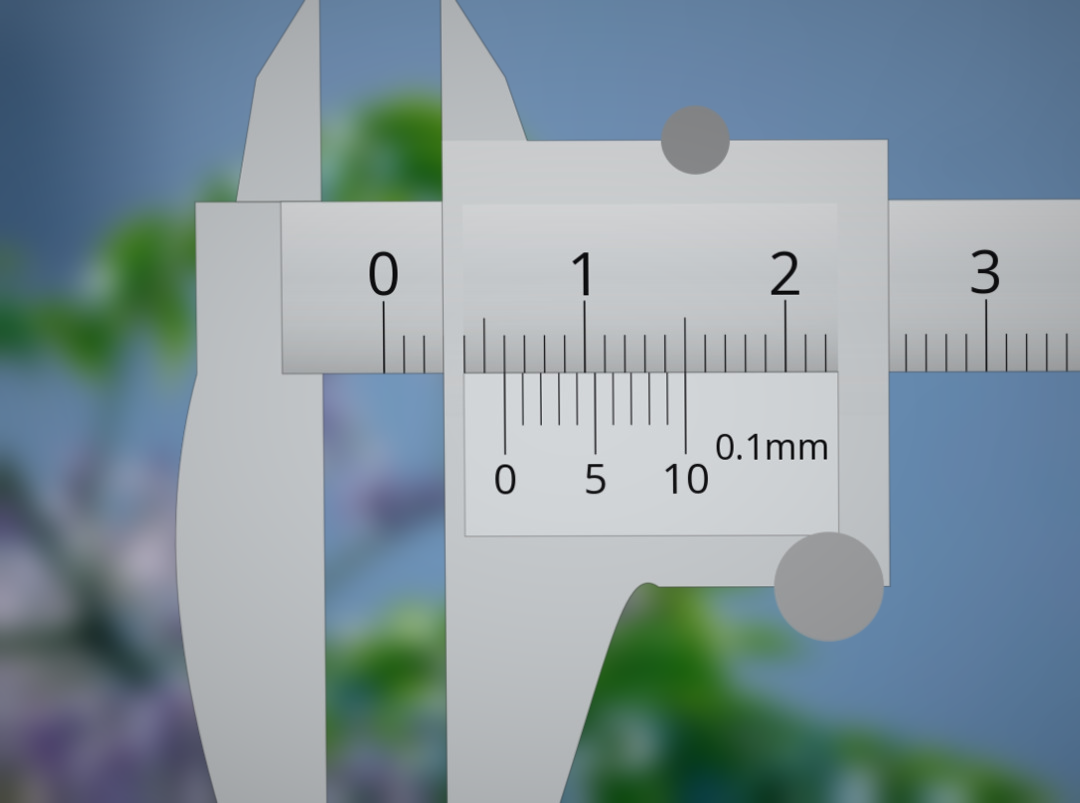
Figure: 6.0mm
